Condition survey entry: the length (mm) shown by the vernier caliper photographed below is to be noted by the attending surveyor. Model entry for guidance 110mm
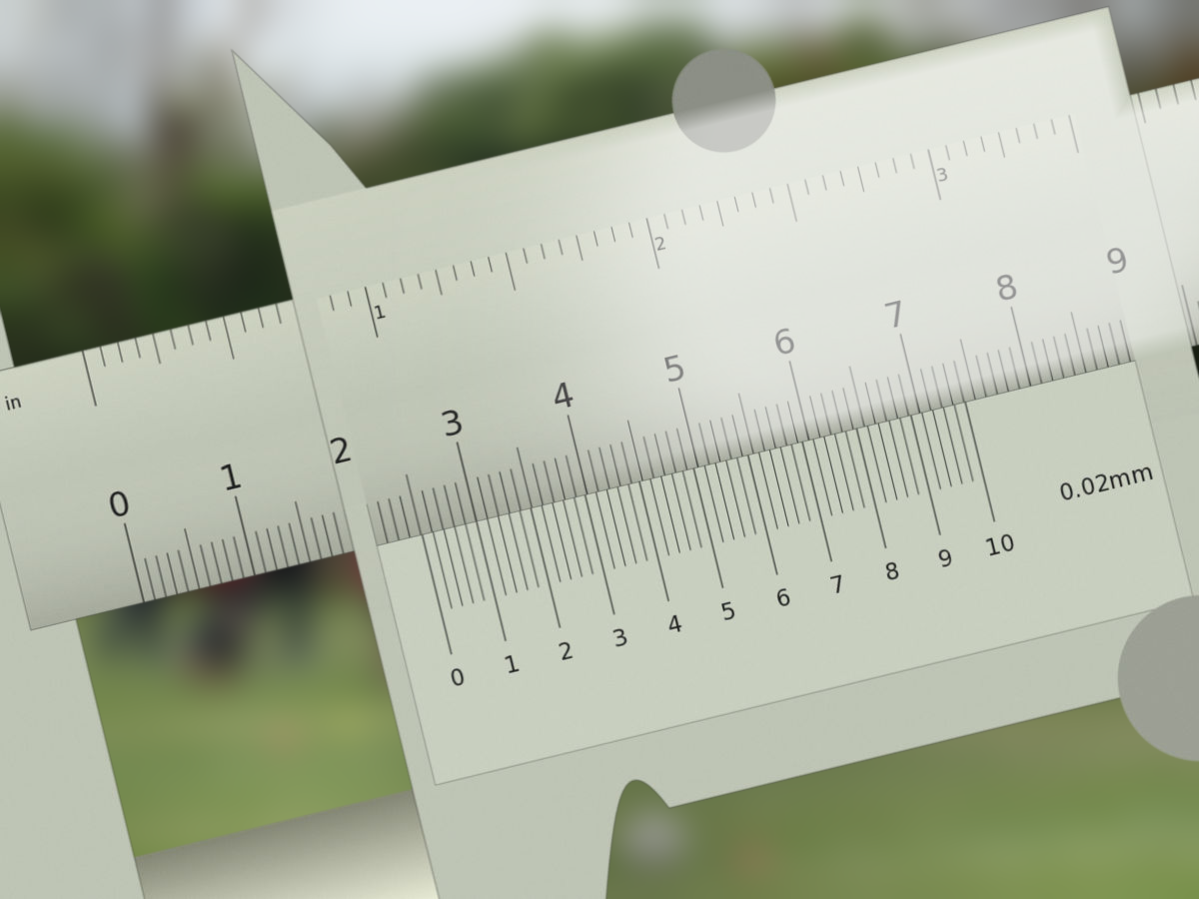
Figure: 25.1mm
